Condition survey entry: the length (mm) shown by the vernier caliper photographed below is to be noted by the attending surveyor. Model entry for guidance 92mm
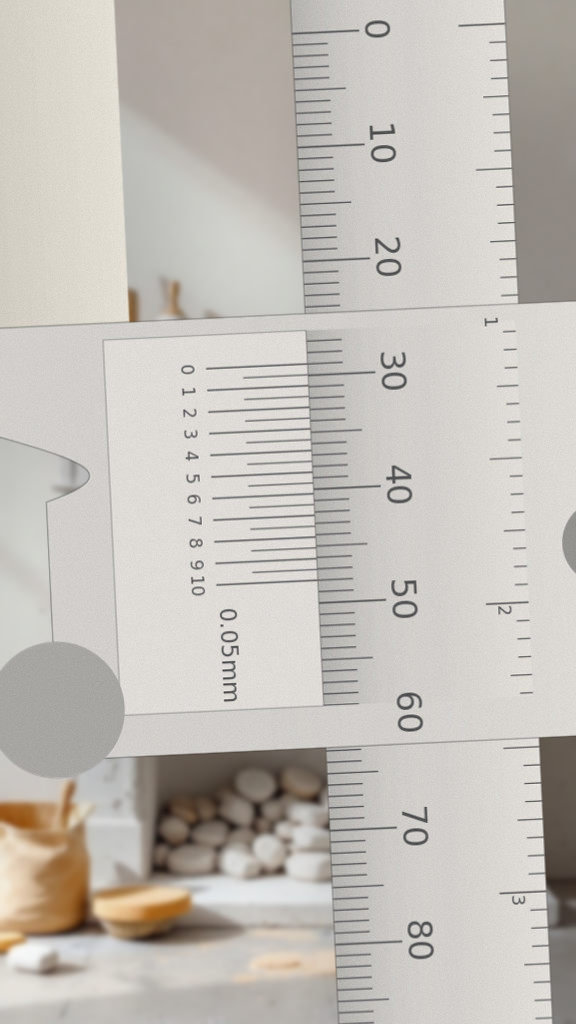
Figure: 29.0mm
